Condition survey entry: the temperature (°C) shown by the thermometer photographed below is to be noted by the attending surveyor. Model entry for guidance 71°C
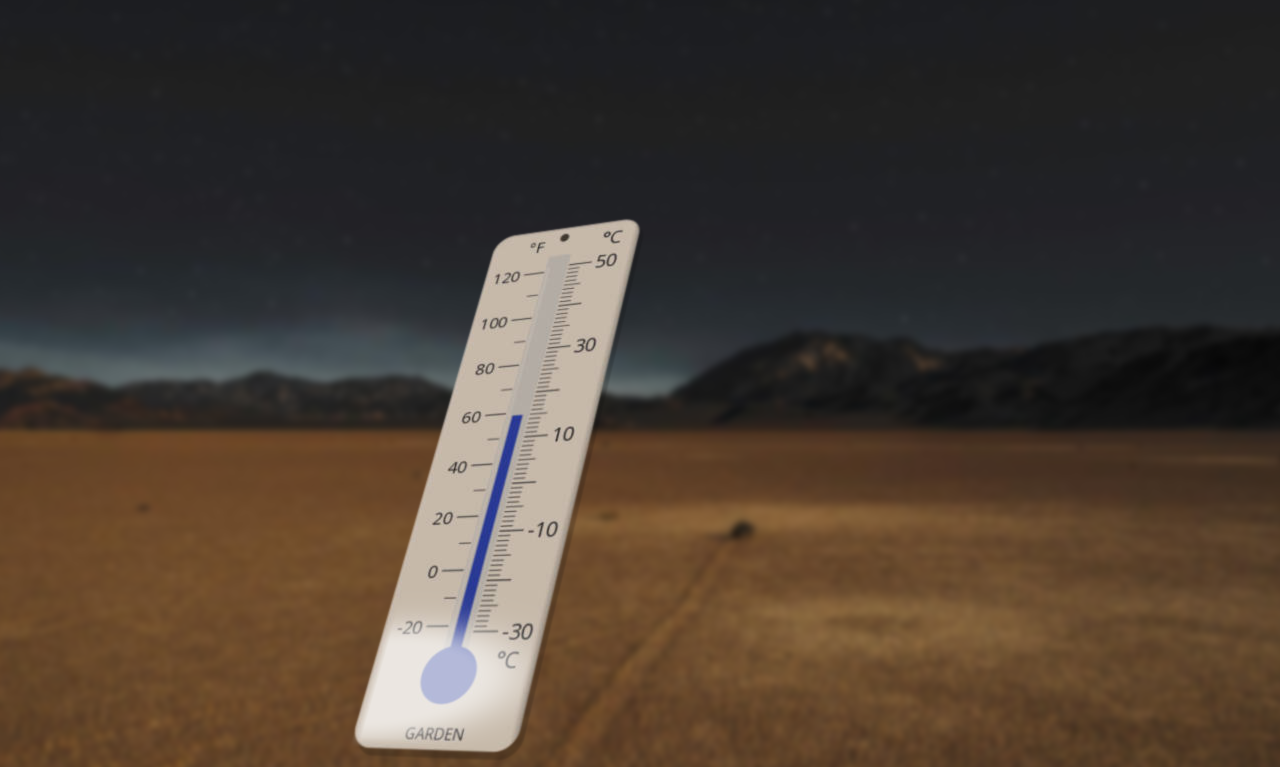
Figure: 15°C
